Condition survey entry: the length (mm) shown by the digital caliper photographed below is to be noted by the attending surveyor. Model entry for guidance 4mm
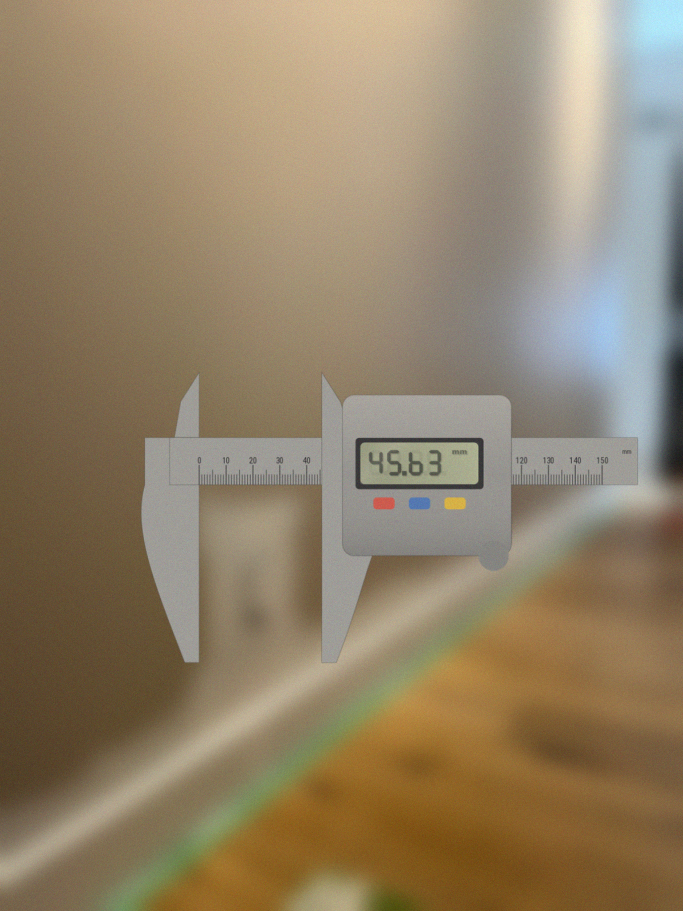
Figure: 45.63mm
